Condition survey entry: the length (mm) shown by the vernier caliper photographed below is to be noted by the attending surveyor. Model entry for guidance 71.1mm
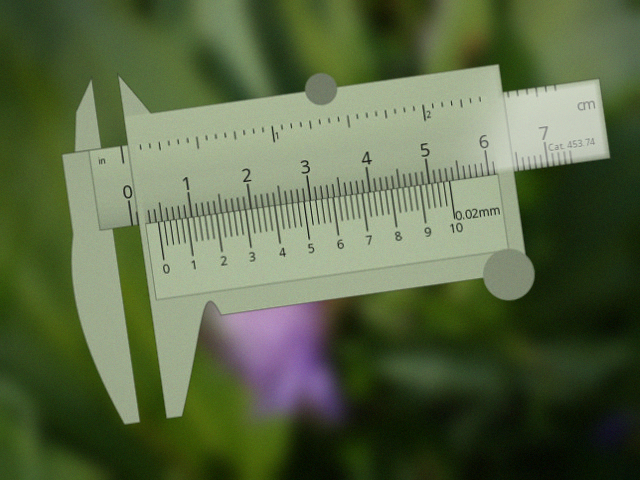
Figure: 4.4mm
